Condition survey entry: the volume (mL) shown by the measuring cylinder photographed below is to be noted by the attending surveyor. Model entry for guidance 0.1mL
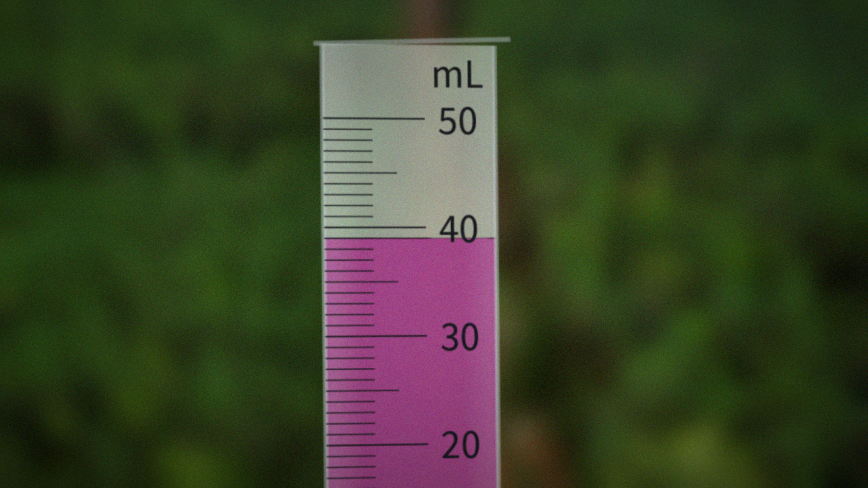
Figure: 39mL
